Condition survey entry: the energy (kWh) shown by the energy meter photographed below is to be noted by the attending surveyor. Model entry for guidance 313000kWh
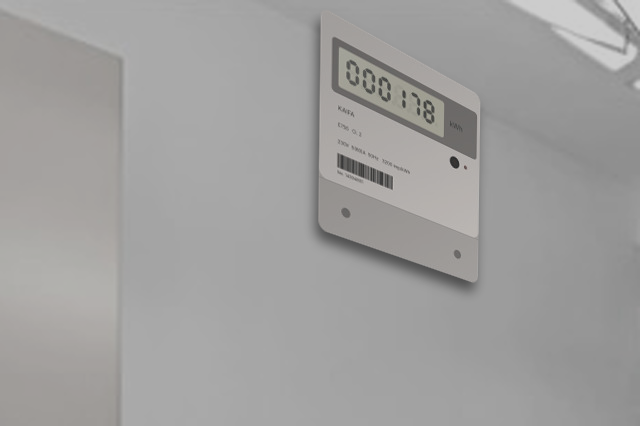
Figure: 178kWh
